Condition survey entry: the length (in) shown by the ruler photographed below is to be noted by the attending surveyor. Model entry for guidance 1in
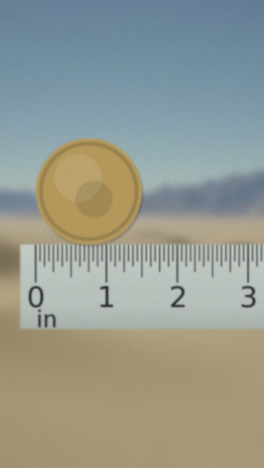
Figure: 1.5in
